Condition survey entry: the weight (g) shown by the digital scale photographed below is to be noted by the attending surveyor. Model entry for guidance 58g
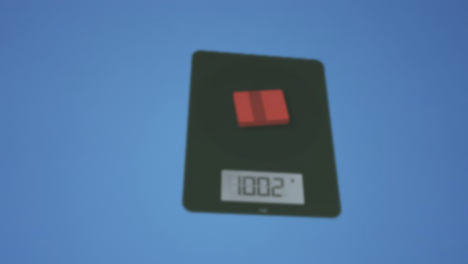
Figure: 1002g
